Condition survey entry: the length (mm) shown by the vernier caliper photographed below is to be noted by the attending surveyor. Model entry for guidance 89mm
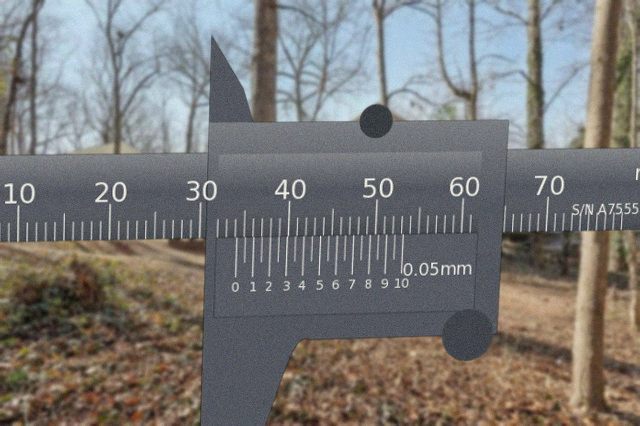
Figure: 34.2mm
